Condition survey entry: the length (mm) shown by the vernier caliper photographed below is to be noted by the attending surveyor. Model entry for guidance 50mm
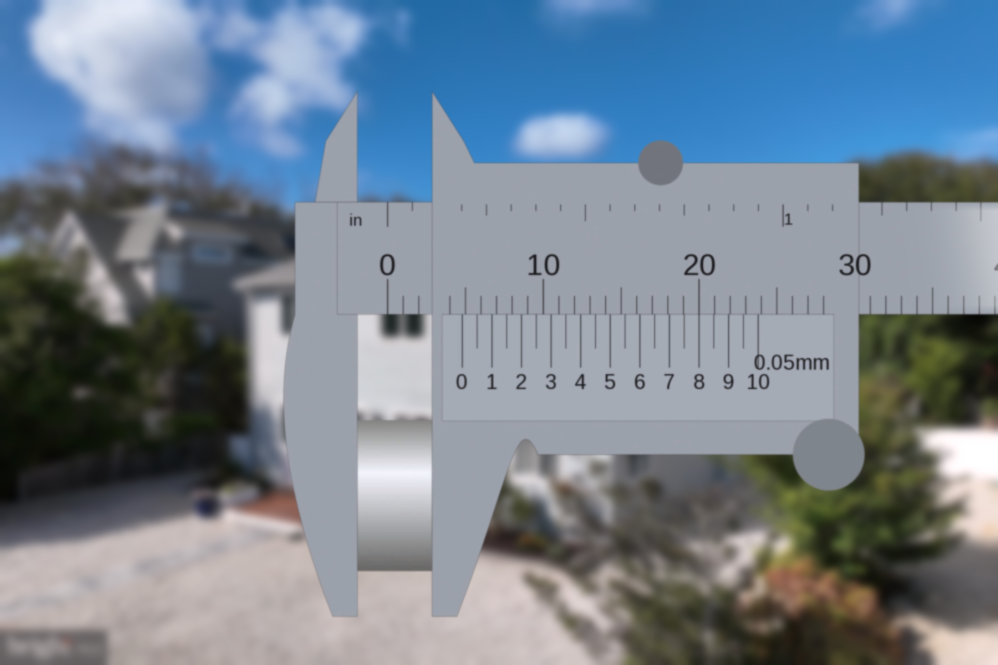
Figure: 4.8mm
